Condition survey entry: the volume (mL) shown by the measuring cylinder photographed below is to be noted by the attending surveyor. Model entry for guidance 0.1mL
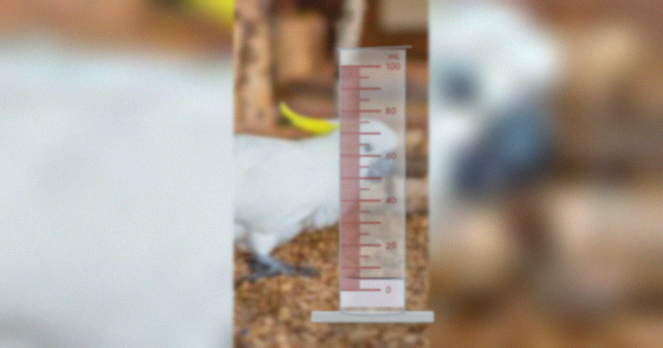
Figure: 5mL
